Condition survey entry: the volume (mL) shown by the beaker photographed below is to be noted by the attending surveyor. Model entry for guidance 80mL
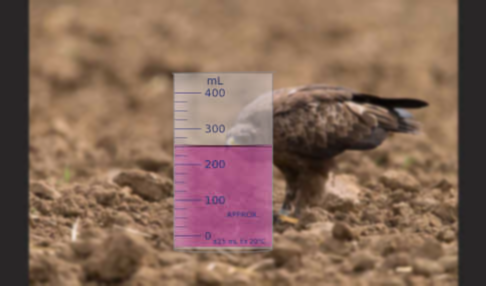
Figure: 250mL
